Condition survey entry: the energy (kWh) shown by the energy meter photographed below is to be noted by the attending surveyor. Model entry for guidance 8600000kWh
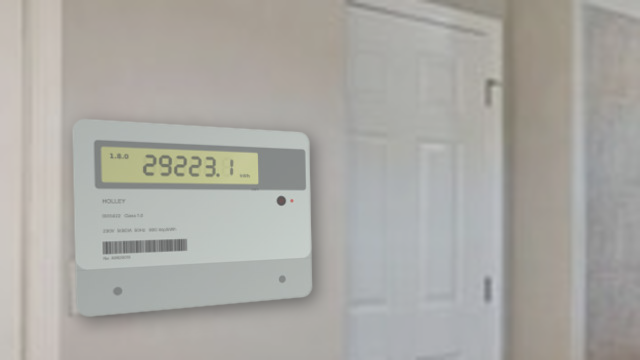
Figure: 29223.1kWh
